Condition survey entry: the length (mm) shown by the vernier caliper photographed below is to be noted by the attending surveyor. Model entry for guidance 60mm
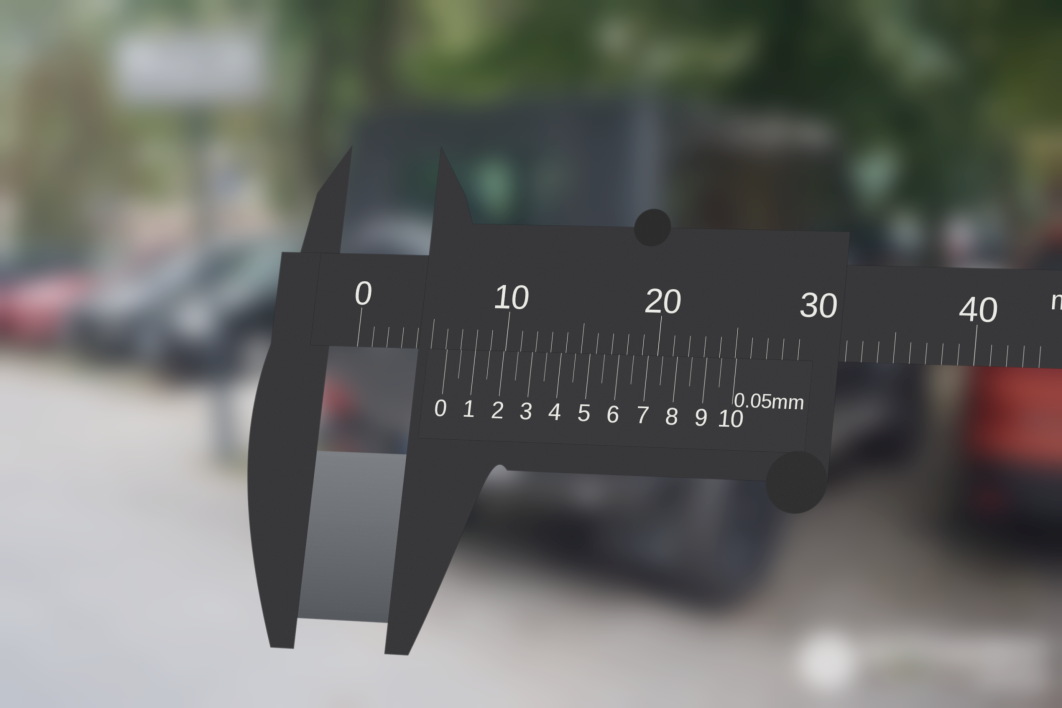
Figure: 6.1mm
